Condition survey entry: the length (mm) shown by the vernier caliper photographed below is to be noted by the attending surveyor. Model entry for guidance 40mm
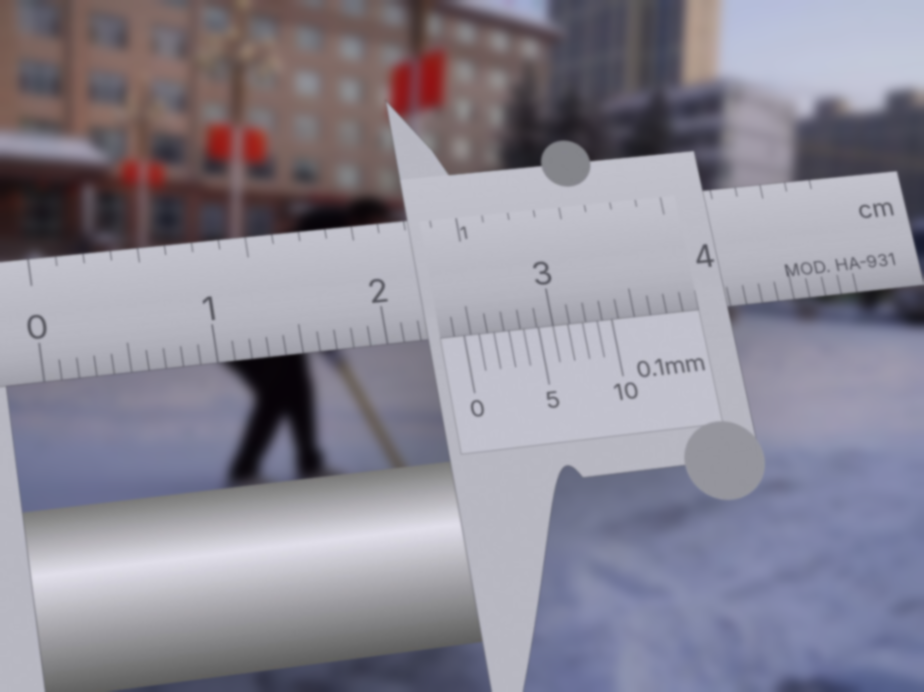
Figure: 24.6mm
